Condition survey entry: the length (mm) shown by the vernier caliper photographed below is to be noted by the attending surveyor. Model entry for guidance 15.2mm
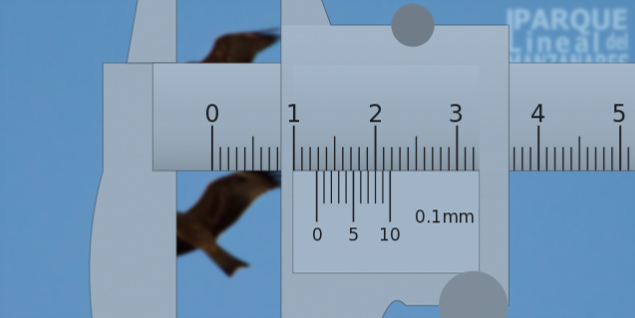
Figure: 12.8mm
